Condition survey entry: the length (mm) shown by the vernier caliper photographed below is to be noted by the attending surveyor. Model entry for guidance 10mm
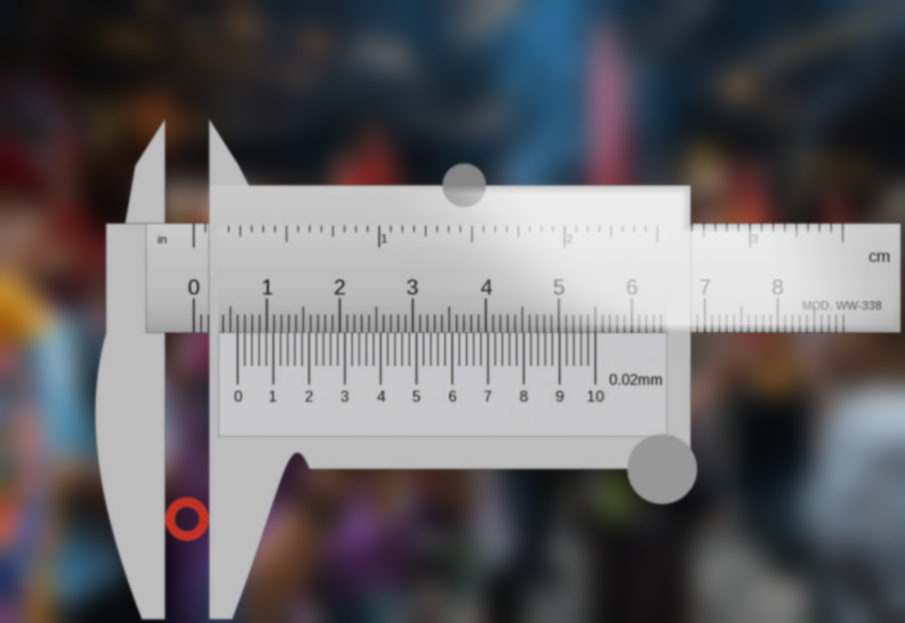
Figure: 6.0mm
